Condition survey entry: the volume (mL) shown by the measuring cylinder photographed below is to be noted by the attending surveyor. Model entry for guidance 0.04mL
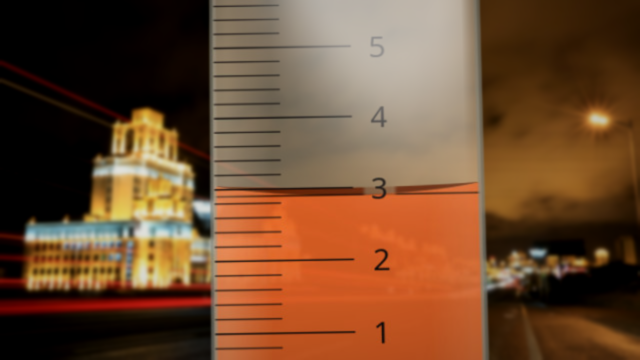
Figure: 2.9mL
